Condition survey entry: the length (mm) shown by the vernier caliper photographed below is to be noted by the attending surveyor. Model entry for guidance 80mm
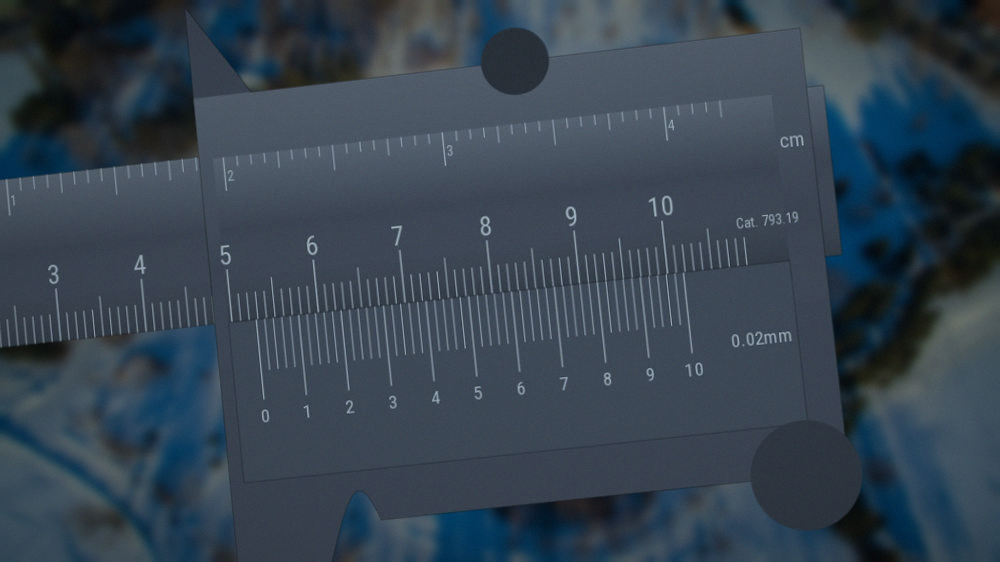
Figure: 52.8mm
